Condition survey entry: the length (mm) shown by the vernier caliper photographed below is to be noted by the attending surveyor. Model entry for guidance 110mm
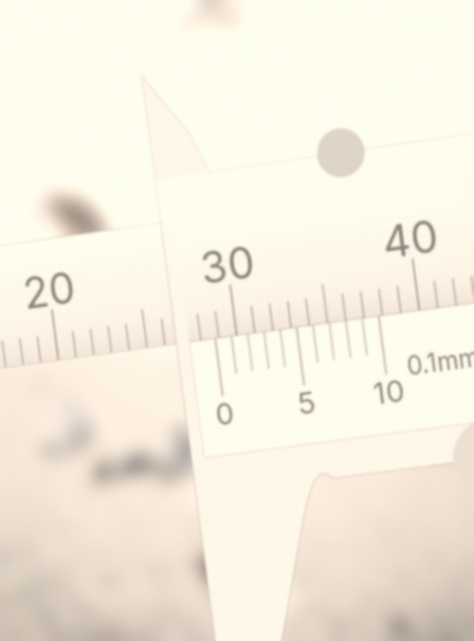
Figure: 28.8mm
